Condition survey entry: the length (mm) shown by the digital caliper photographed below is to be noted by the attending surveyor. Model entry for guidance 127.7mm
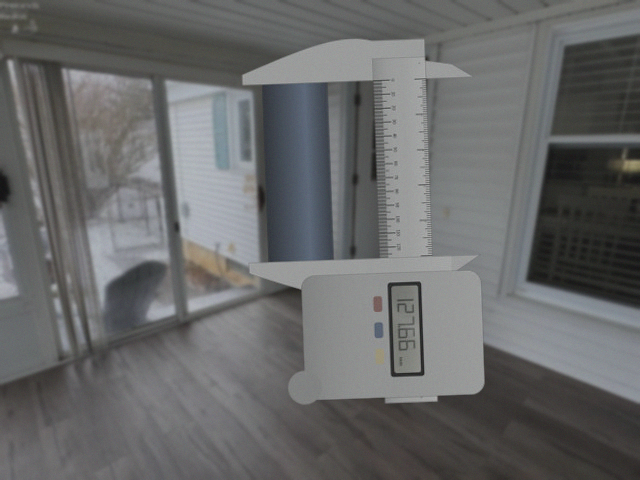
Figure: 127.66mm
